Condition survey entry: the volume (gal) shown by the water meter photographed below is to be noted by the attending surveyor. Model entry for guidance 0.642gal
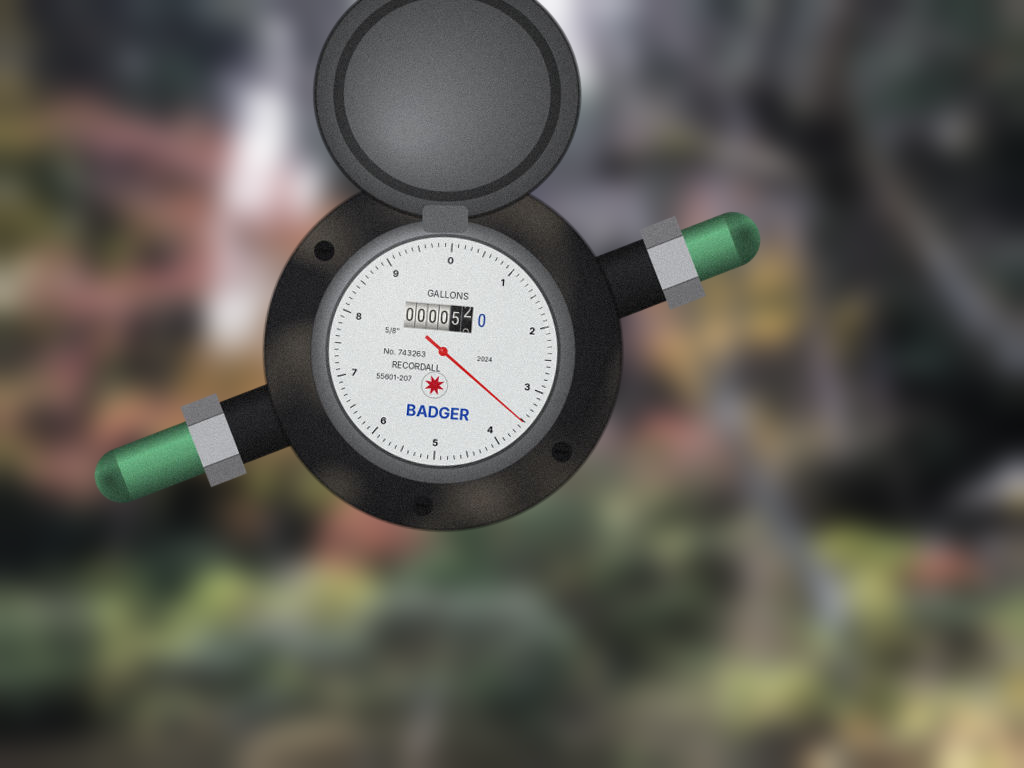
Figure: 523.5gal
